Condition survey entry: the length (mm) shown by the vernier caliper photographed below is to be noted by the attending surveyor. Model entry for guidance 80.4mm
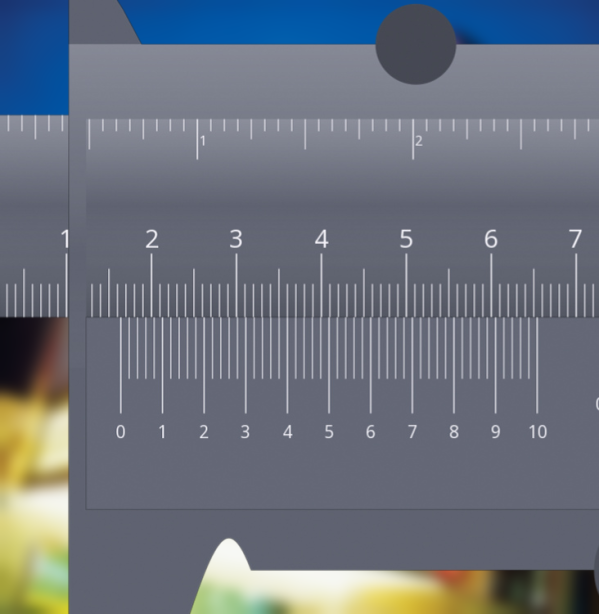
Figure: 16.4mm
